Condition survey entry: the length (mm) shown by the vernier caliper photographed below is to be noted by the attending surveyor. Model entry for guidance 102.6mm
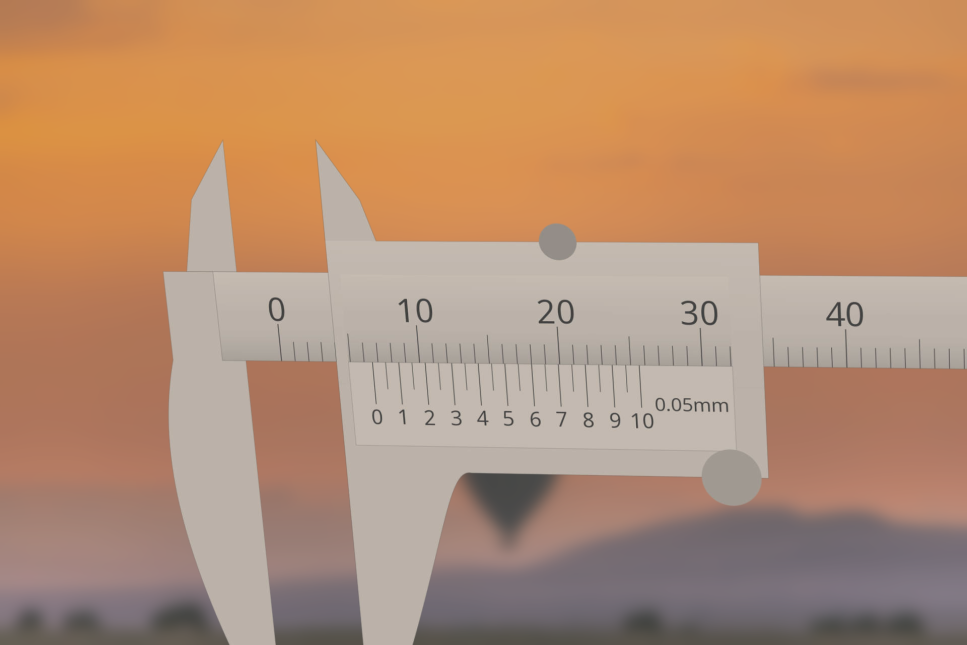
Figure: 6.6mm
